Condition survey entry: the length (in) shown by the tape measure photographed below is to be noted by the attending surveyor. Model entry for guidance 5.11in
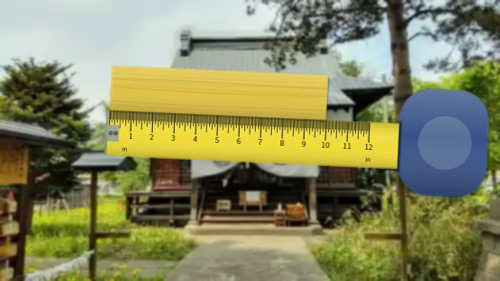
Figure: 10in
